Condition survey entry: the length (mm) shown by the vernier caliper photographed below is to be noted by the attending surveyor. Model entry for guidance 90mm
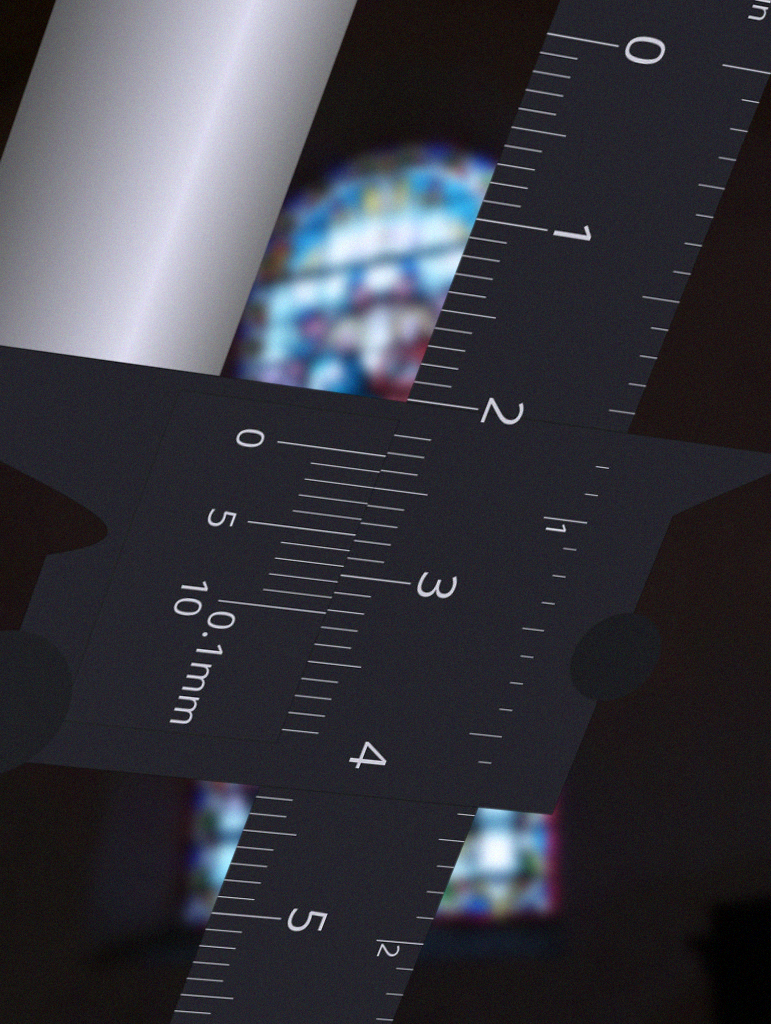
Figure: 23.2mm
